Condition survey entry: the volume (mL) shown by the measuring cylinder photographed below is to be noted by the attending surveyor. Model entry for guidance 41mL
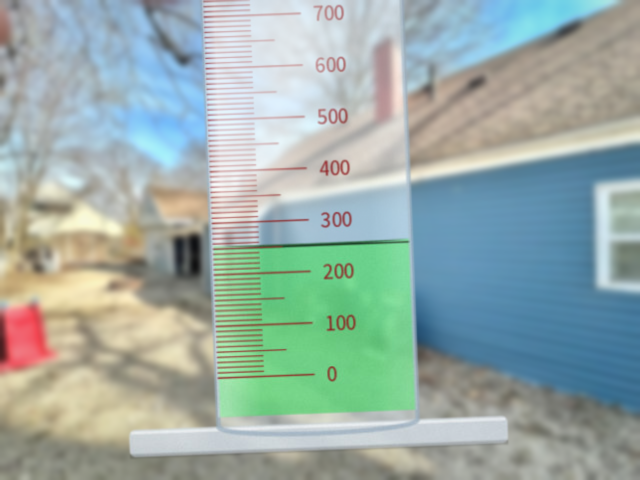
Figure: 250mL
